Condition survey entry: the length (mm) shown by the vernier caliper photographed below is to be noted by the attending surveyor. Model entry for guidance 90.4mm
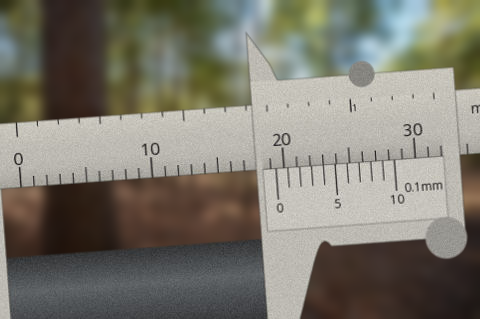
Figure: 19.4mm
